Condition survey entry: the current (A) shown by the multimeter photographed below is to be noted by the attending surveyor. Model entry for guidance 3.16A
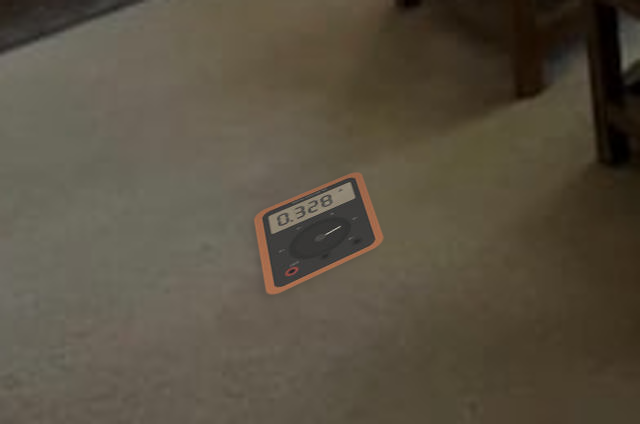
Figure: 0.328A
